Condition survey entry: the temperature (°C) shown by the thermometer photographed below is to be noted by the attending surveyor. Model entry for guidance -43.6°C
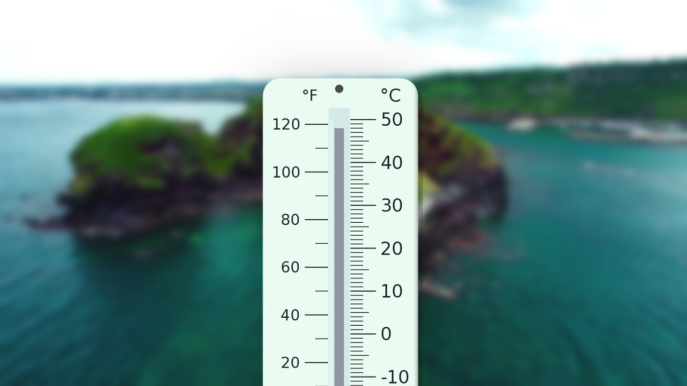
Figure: 48°C
